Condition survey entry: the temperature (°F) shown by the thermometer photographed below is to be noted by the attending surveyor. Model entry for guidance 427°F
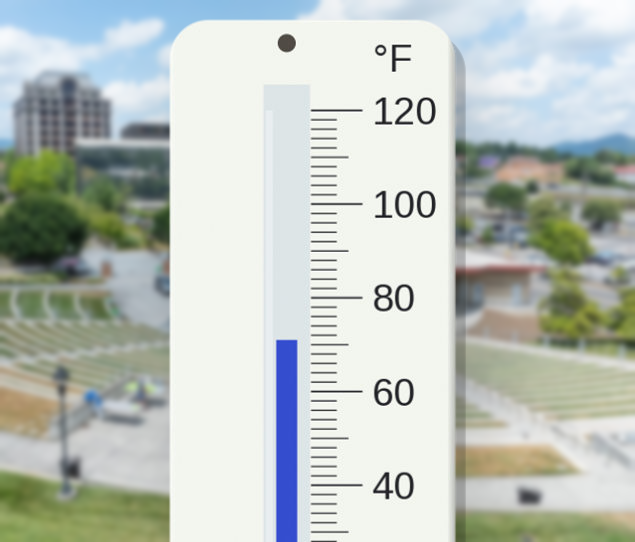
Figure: 71°F
